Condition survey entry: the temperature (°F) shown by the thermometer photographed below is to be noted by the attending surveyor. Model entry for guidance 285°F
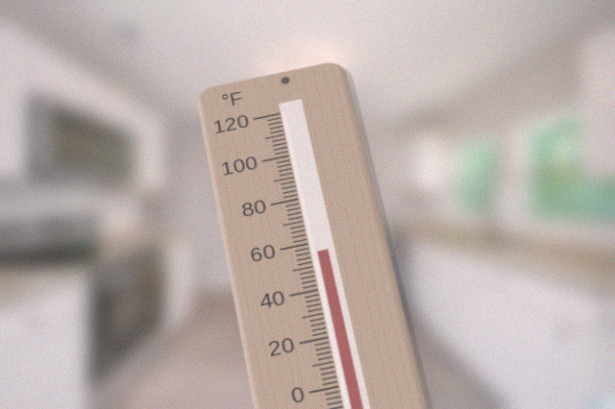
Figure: 56°F
